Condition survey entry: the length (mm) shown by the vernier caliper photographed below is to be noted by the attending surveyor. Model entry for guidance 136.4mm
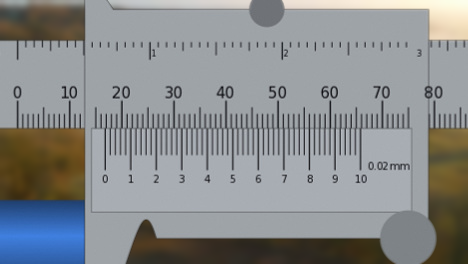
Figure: 16.8mm
